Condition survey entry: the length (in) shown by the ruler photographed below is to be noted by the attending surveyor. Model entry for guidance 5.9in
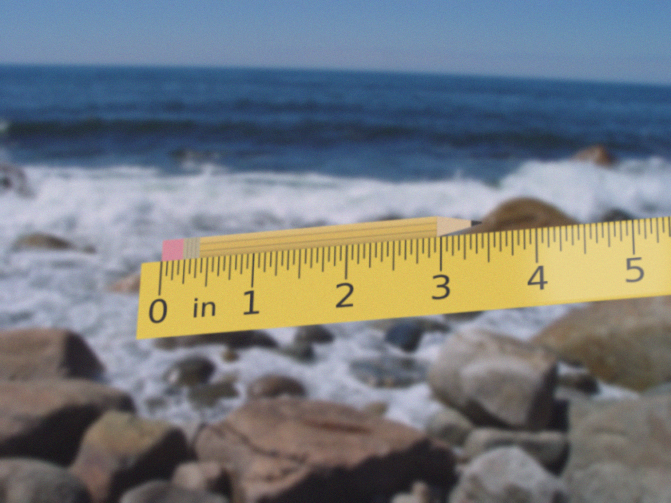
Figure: 3.4375in
